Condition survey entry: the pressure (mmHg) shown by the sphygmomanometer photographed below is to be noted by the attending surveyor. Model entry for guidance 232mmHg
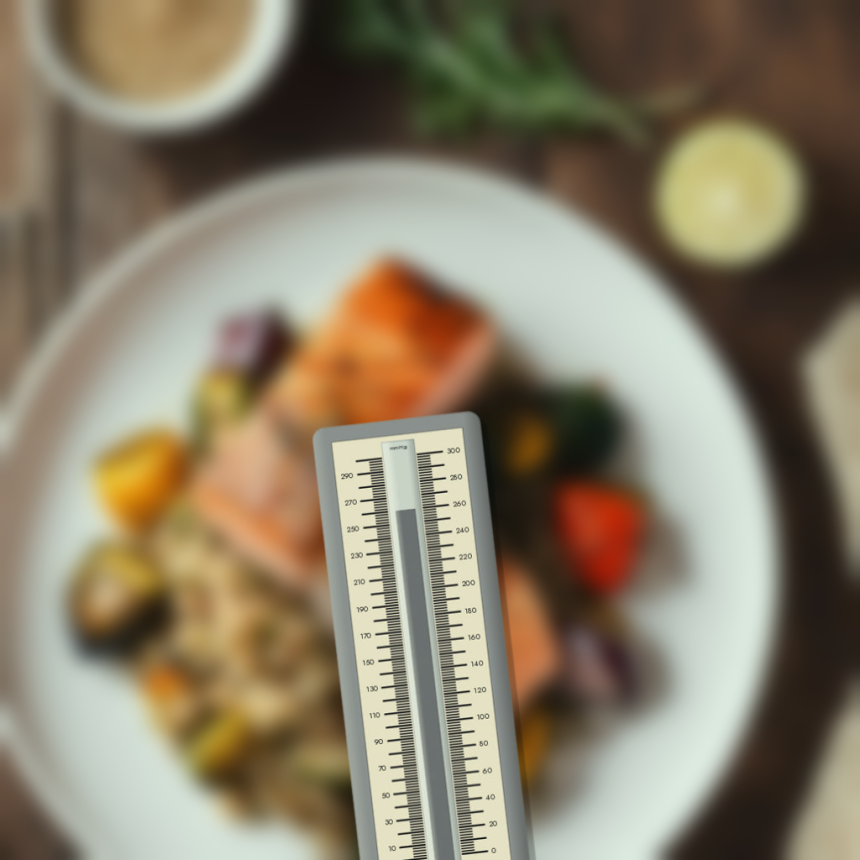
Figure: 260mmHg
